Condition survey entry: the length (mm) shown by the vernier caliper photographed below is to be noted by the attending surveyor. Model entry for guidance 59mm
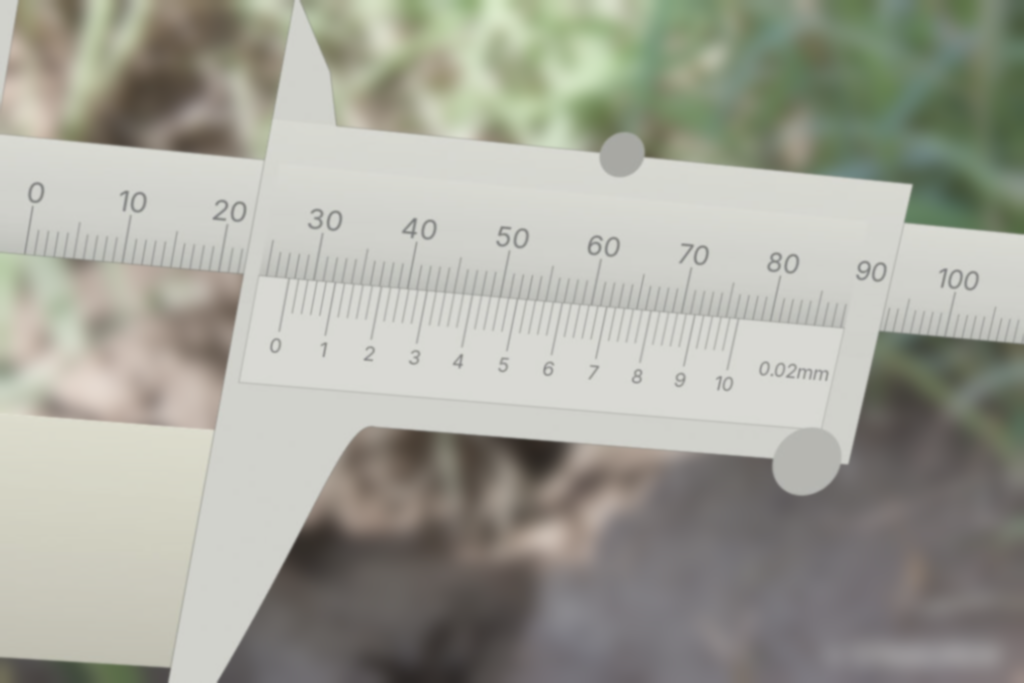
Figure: 27.4mm
